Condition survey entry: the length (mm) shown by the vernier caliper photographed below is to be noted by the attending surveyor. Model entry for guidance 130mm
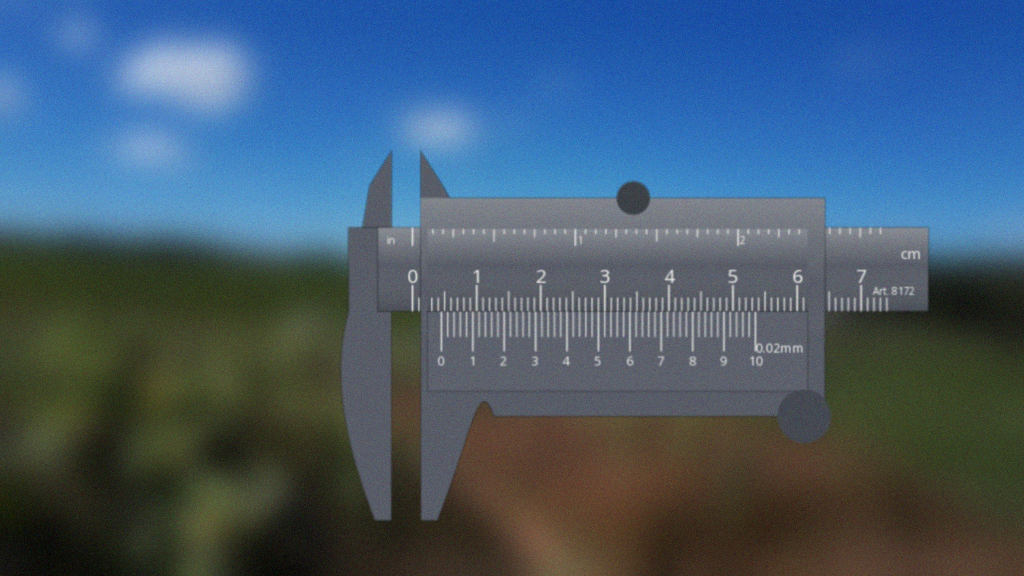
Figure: 4.5mm
